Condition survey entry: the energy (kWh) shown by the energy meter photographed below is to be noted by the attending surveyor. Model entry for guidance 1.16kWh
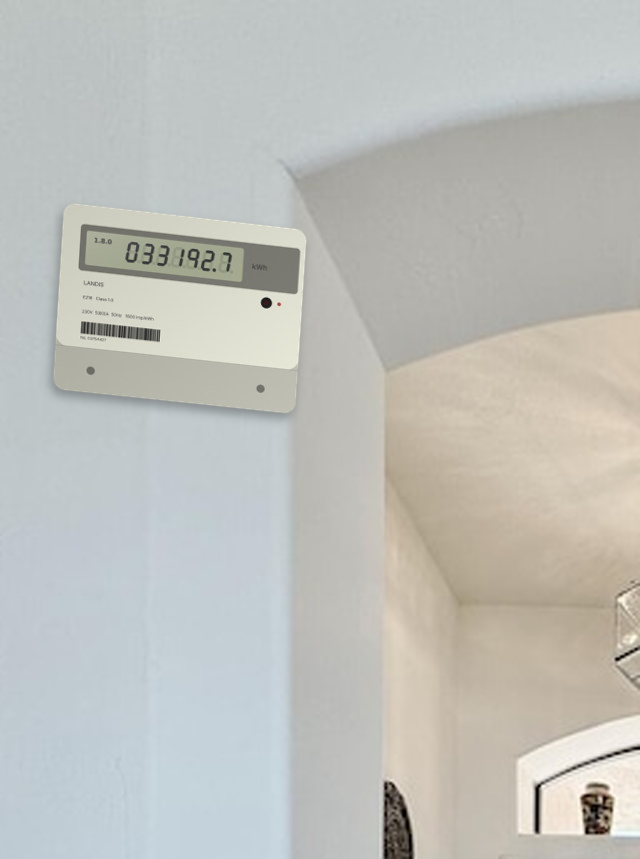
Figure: 33192.7kWh
